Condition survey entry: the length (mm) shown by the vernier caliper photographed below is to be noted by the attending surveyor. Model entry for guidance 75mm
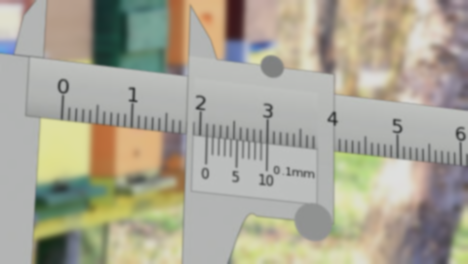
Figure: 21.0mm
